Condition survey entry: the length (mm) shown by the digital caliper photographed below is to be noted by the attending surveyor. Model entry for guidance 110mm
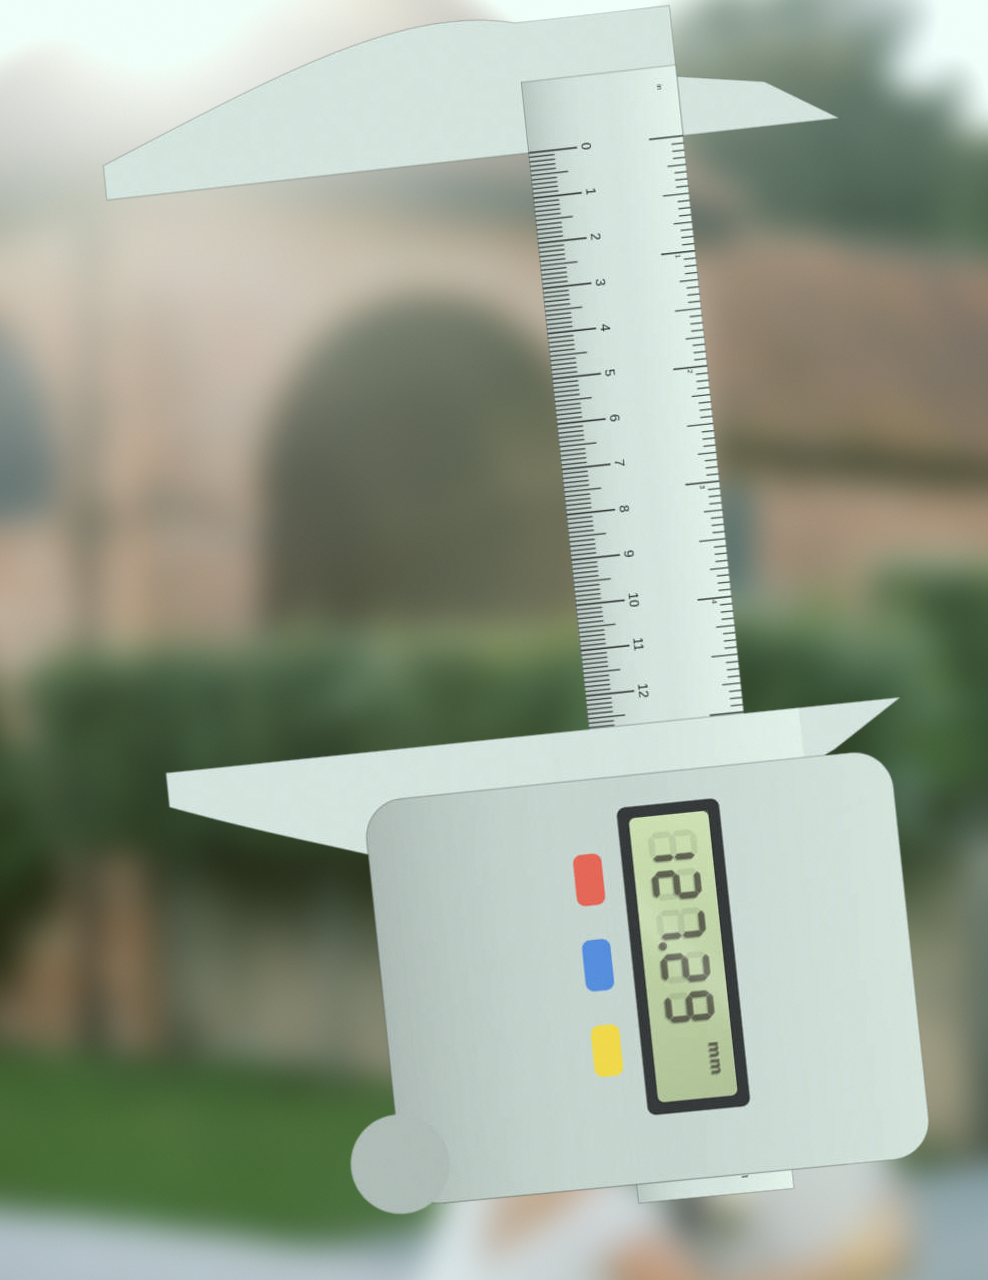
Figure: 127.29mm
